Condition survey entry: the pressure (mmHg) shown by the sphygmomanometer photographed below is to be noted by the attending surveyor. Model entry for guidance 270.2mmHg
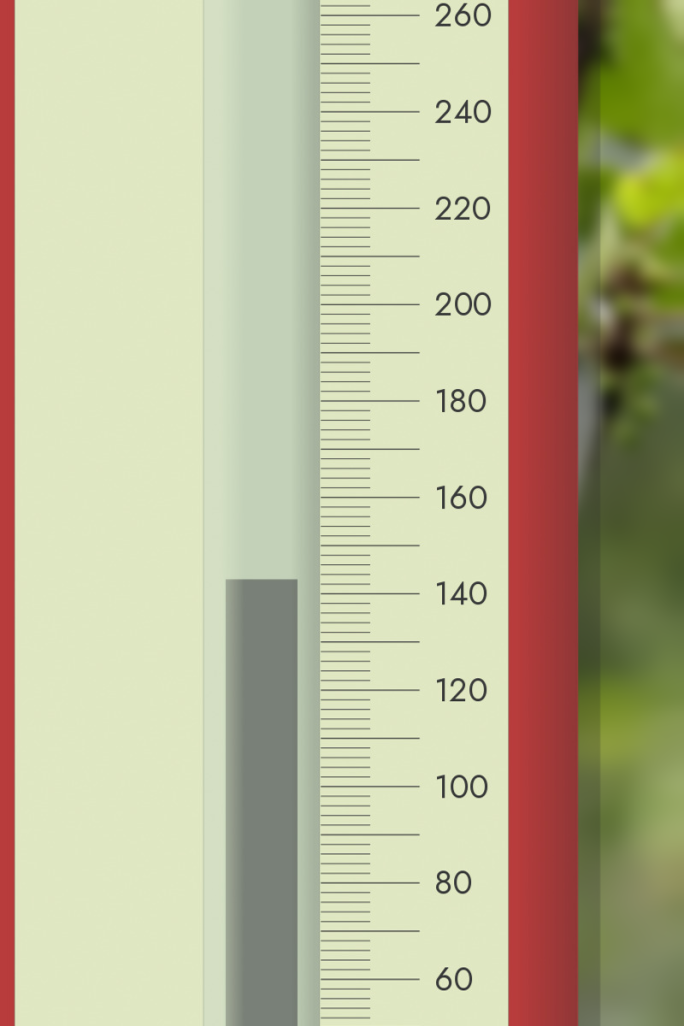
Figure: 143mmHg
